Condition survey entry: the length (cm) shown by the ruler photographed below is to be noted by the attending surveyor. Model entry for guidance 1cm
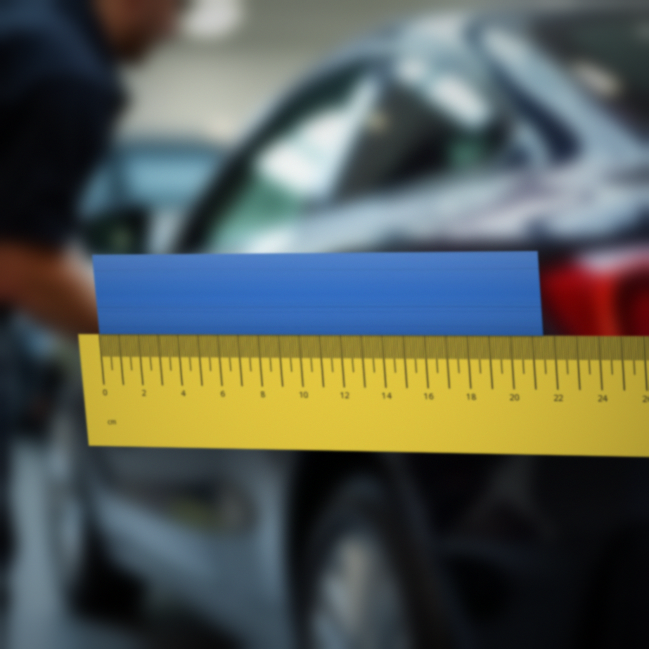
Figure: 21.5cm
